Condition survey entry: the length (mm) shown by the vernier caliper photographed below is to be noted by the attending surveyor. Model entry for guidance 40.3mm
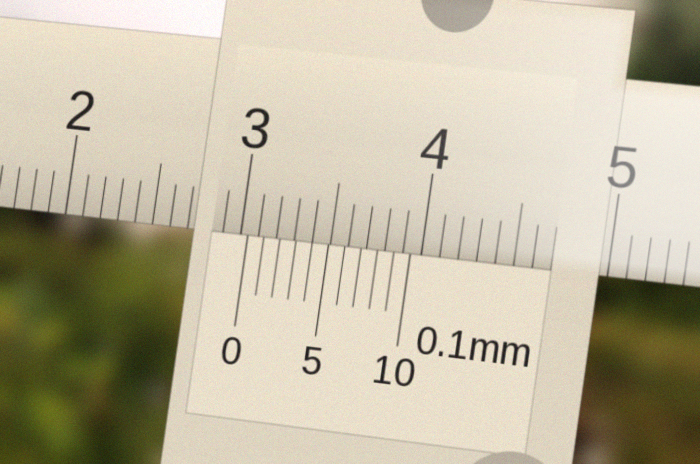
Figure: 30.4mm
